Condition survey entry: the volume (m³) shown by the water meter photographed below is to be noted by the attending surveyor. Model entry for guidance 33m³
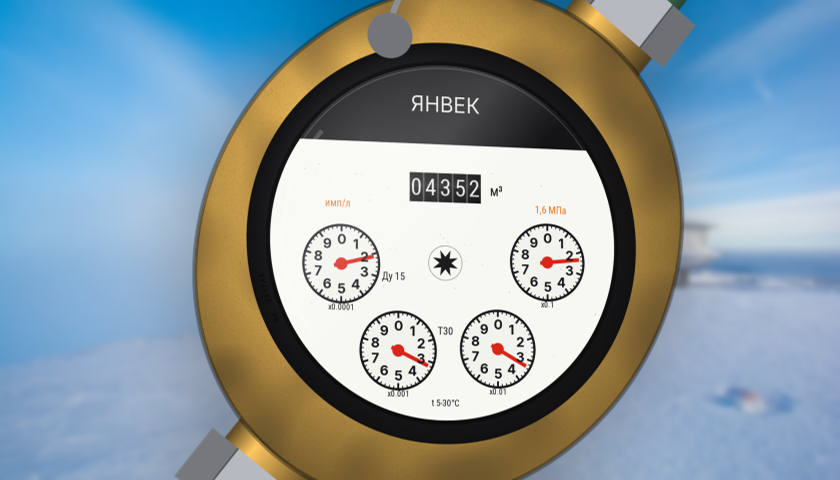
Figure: 4352.2332m³
